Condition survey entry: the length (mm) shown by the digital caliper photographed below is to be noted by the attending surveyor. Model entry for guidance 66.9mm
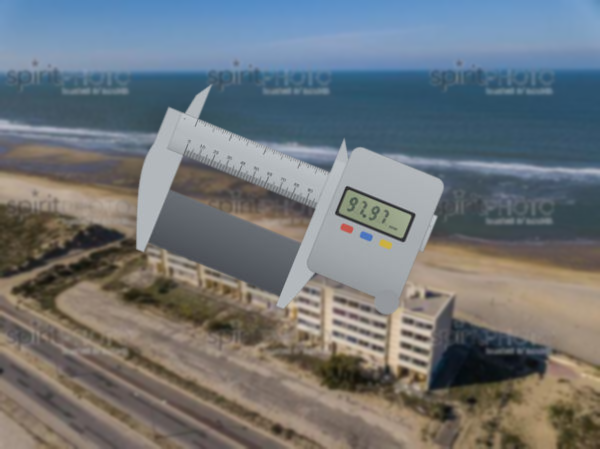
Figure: 97.97mm
